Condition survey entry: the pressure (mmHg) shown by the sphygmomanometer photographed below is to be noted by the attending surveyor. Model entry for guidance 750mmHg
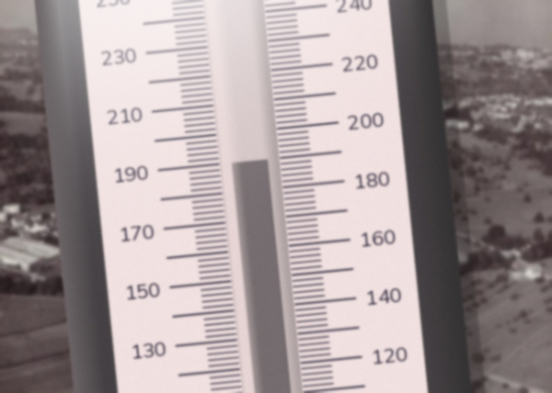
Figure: 190mmHg
